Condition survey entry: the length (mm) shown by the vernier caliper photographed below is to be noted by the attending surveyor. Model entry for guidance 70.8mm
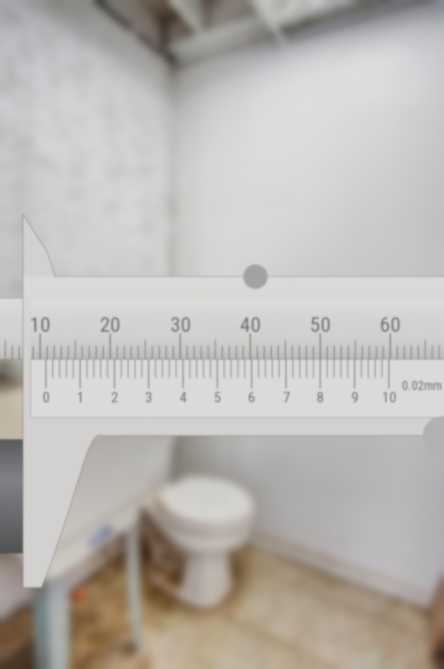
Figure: 10.8mm
